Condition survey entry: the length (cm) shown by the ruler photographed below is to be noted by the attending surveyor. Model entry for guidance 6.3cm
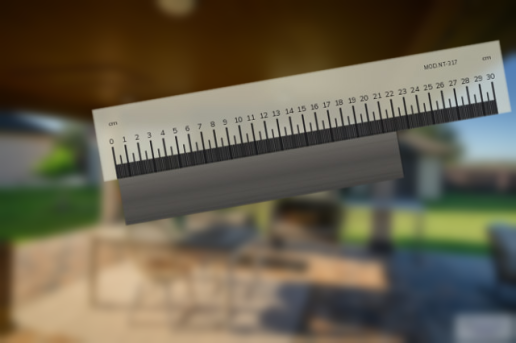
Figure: 22cm
